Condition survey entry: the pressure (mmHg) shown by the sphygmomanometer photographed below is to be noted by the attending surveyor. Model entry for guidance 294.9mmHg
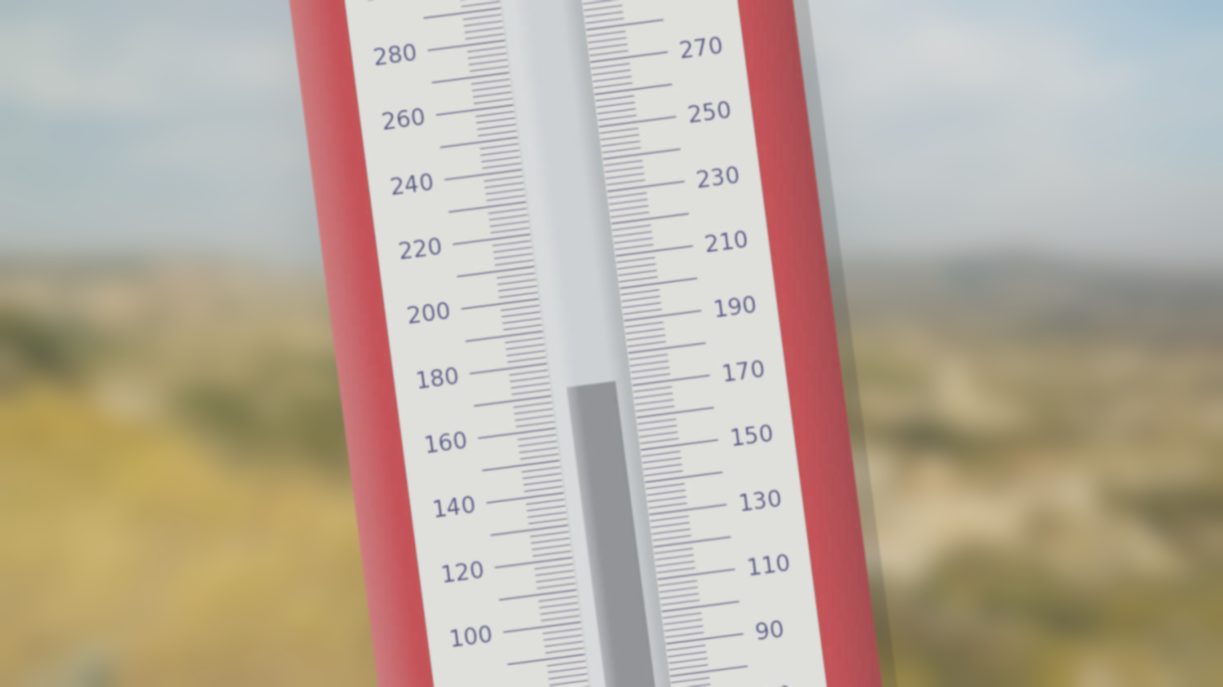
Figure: 172mmHg
